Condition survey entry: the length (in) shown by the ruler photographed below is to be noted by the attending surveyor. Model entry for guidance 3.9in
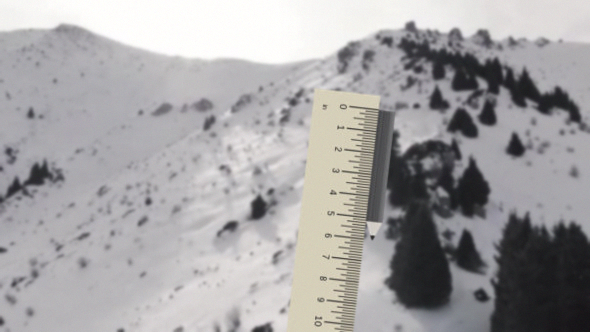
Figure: 6in
